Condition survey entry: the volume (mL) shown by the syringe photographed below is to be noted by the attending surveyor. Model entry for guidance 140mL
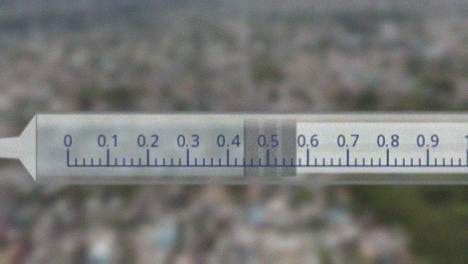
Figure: 0.44mL
